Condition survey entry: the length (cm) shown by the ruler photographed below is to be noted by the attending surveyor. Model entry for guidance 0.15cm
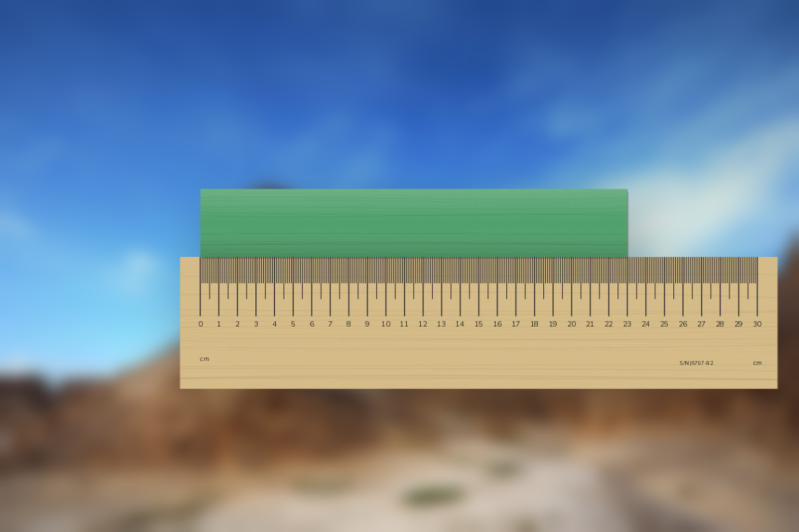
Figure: 23cm
